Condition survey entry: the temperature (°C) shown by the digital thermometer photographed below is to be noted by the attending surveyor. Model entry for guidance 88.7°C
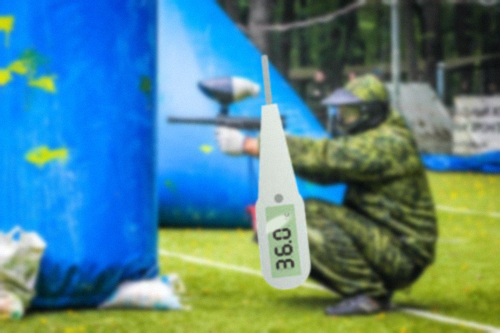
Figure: 36.0°C
